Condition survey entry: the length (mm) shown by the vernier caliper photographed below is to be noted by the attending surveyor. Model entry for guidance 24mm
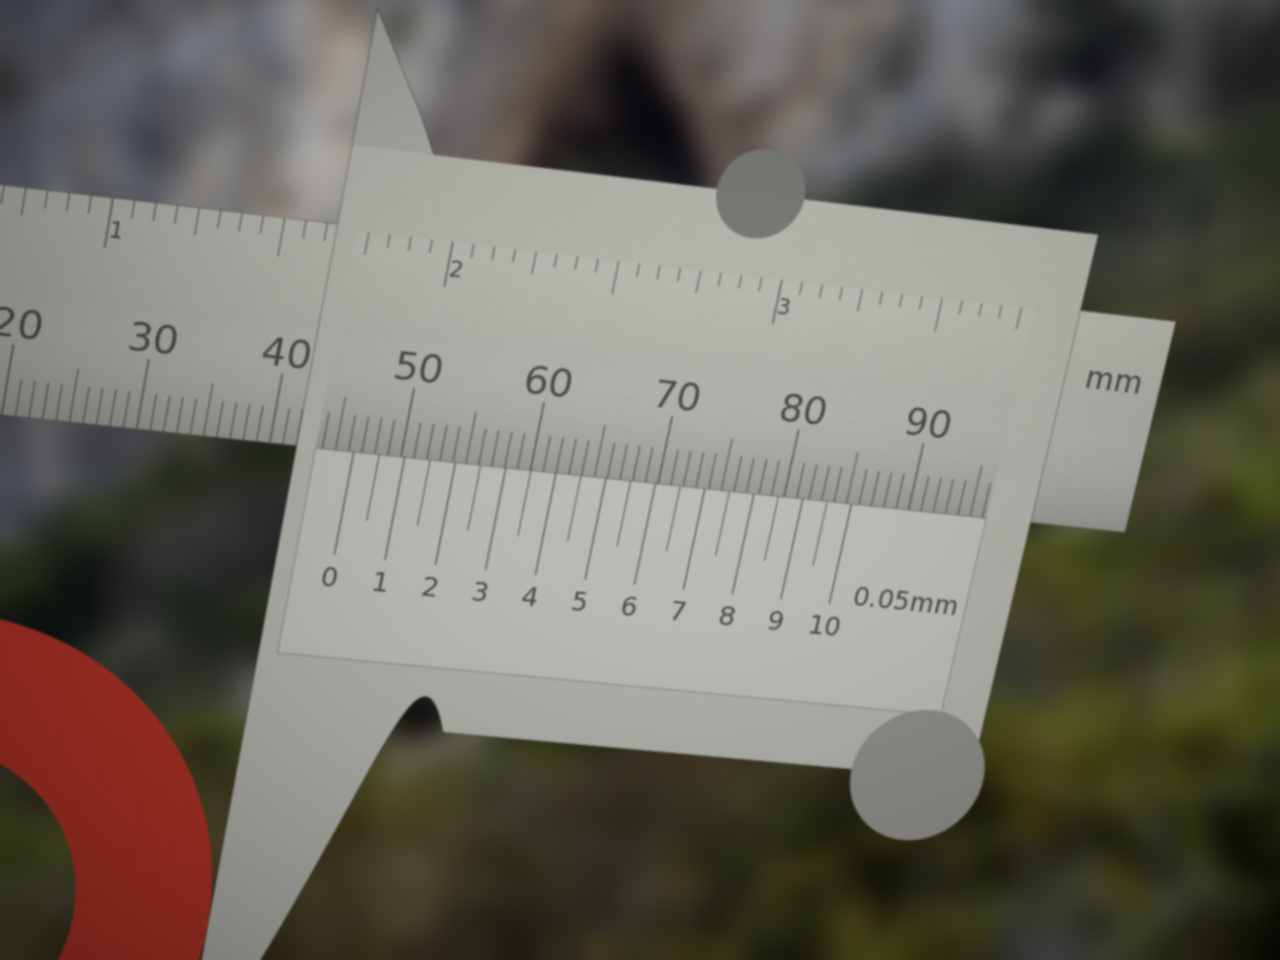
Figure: 46.4mm
